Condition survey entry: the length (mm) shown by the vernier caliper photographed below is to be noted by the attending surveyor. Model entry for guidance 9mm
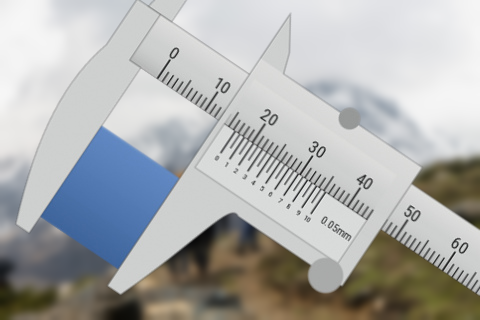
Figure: 16.4mm
